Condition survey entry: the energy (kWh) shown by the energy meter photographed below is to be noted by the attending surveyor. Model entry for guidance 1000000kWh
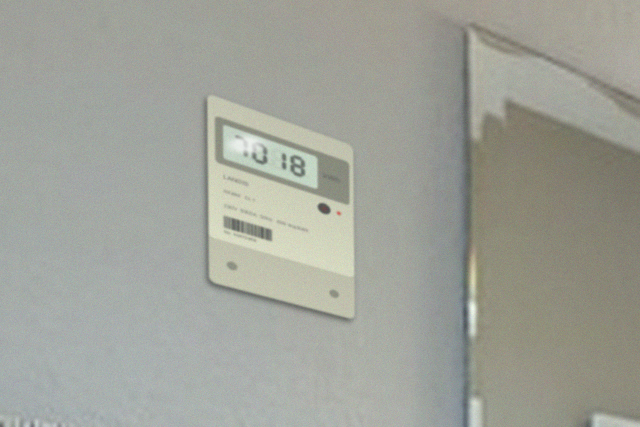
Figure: 7018kWh
